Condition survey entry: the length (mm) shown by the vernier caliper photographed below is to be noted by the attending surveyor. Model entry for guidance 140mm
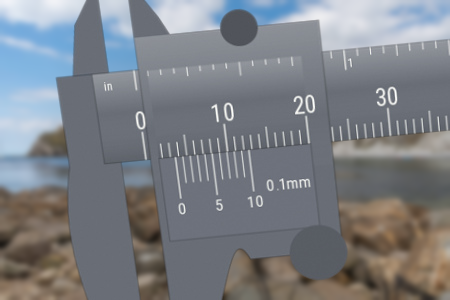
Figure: 3.6mm
